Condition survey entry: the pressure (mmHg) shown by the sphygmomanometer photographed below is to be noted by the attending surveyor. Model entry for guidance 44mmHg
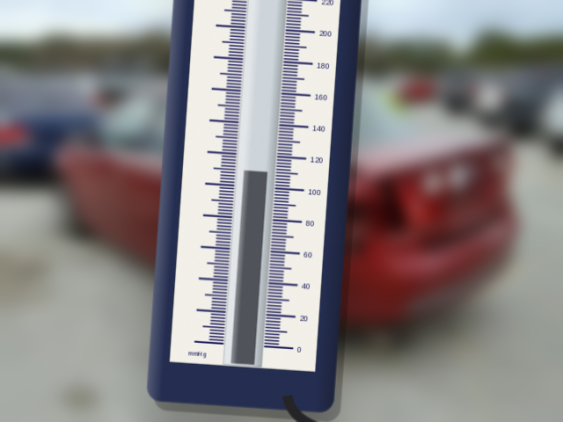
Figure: 110mmHg
